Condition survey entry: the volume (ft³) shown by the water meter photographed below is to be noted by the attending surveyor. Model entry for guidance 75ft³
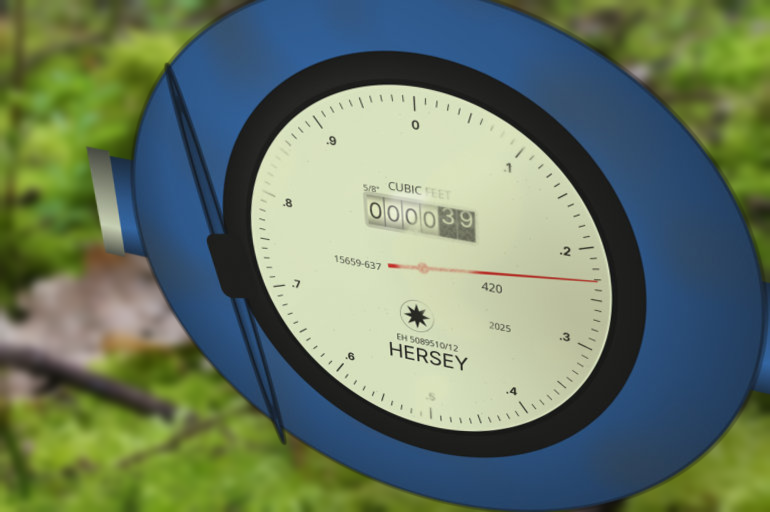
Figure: 39.23ft³
